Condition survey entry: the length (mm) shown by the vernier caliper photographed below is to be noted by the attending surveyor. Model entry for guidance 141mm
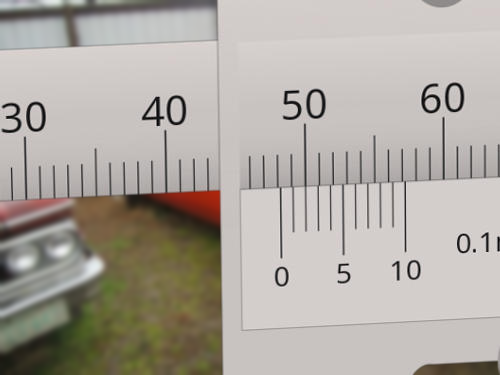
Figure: 48.2mm
